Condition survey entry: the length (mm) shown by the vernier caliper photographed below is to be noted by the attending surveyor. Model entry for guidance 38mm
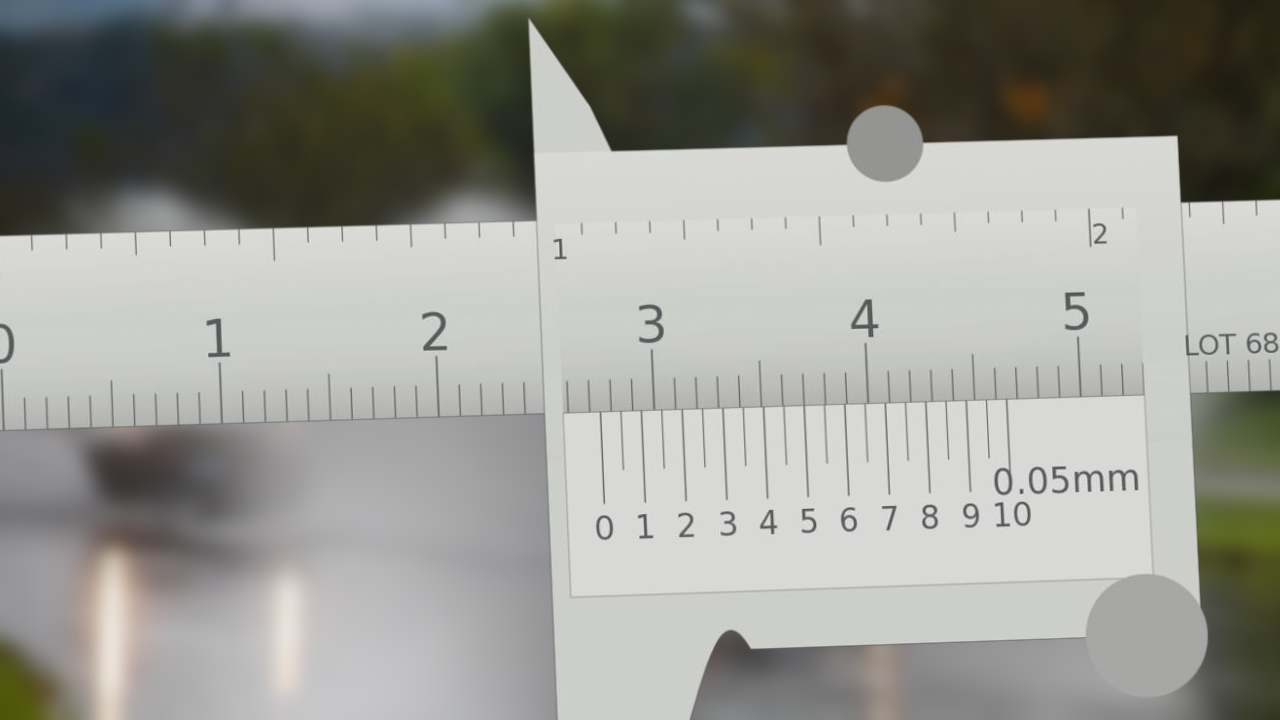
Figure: 27.5mm
